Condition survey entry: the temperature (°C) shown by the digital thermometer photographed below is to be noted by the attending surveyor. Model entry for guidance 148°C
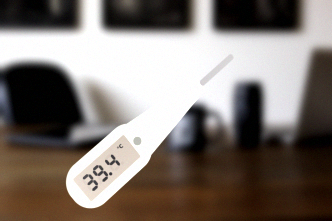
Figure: 39.4°C
